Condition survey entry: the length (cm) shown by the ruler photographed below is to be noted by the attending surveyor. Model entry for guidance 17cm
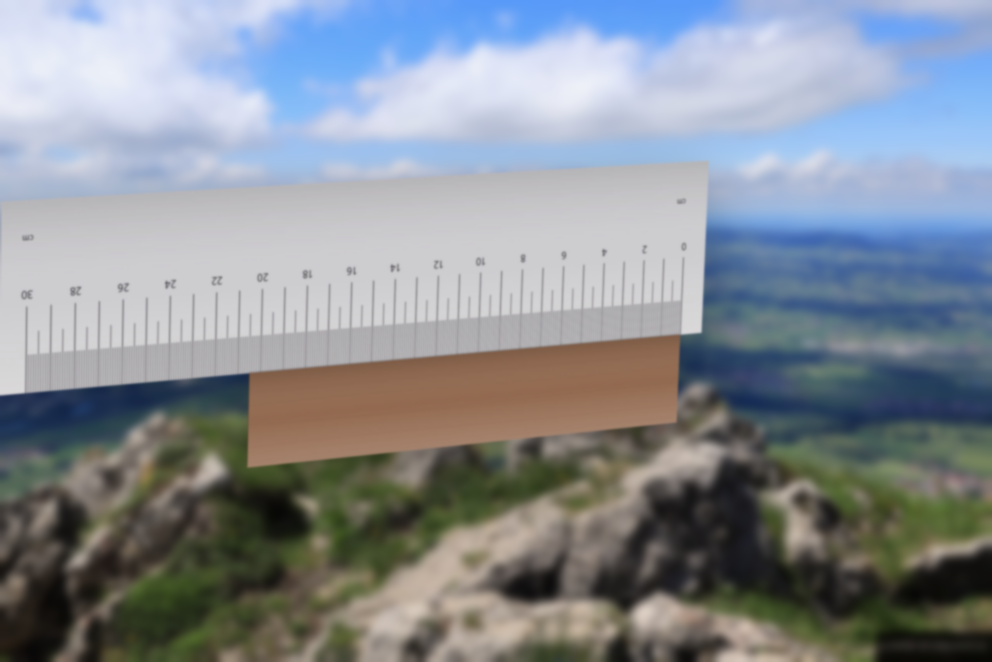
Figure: 20.5cm
